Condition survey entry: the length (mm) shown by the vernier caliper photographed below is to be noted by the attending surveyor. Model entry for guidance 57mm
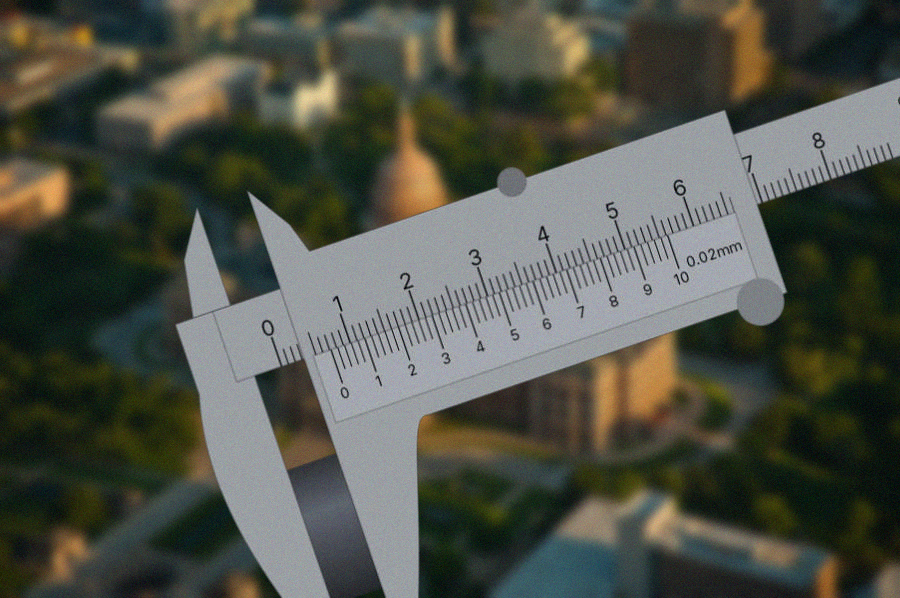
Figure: 7.2mm
